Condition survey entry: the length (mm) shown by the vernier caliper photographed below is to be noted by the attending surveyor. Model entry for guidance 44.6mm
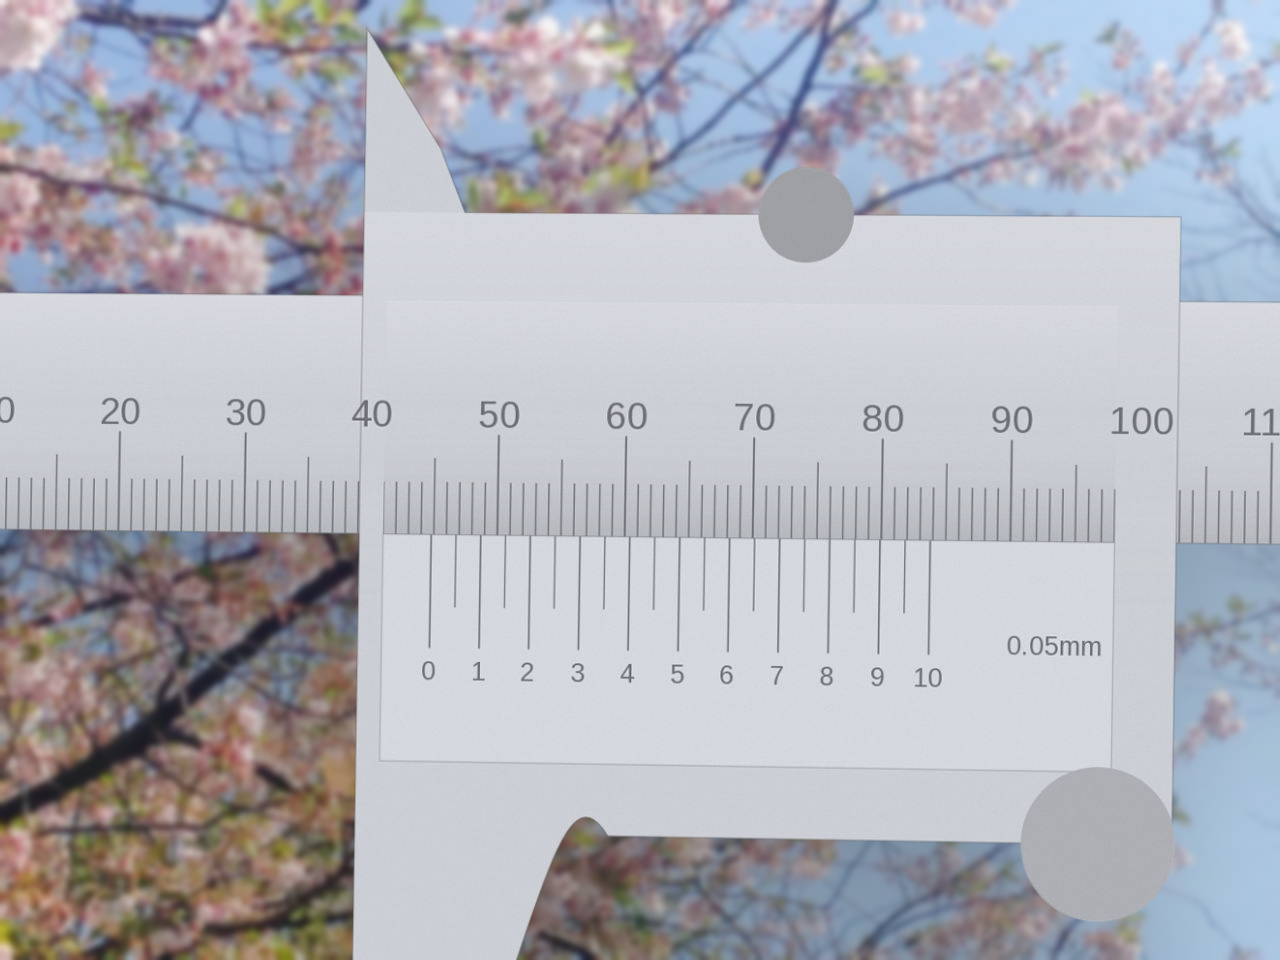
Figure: 44.8mm
